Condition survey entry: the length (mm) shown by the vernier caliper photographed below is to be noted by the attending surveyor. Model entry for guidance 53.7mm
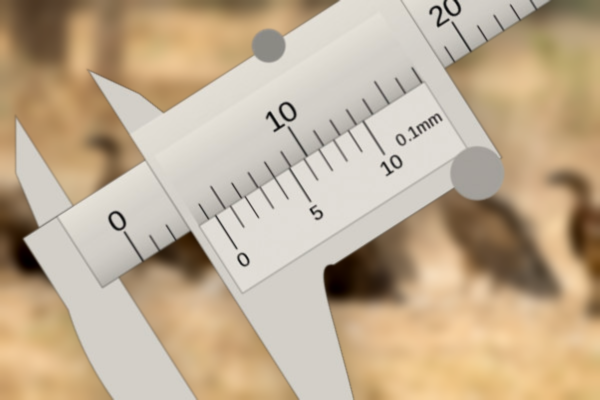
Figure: 4.4mm
